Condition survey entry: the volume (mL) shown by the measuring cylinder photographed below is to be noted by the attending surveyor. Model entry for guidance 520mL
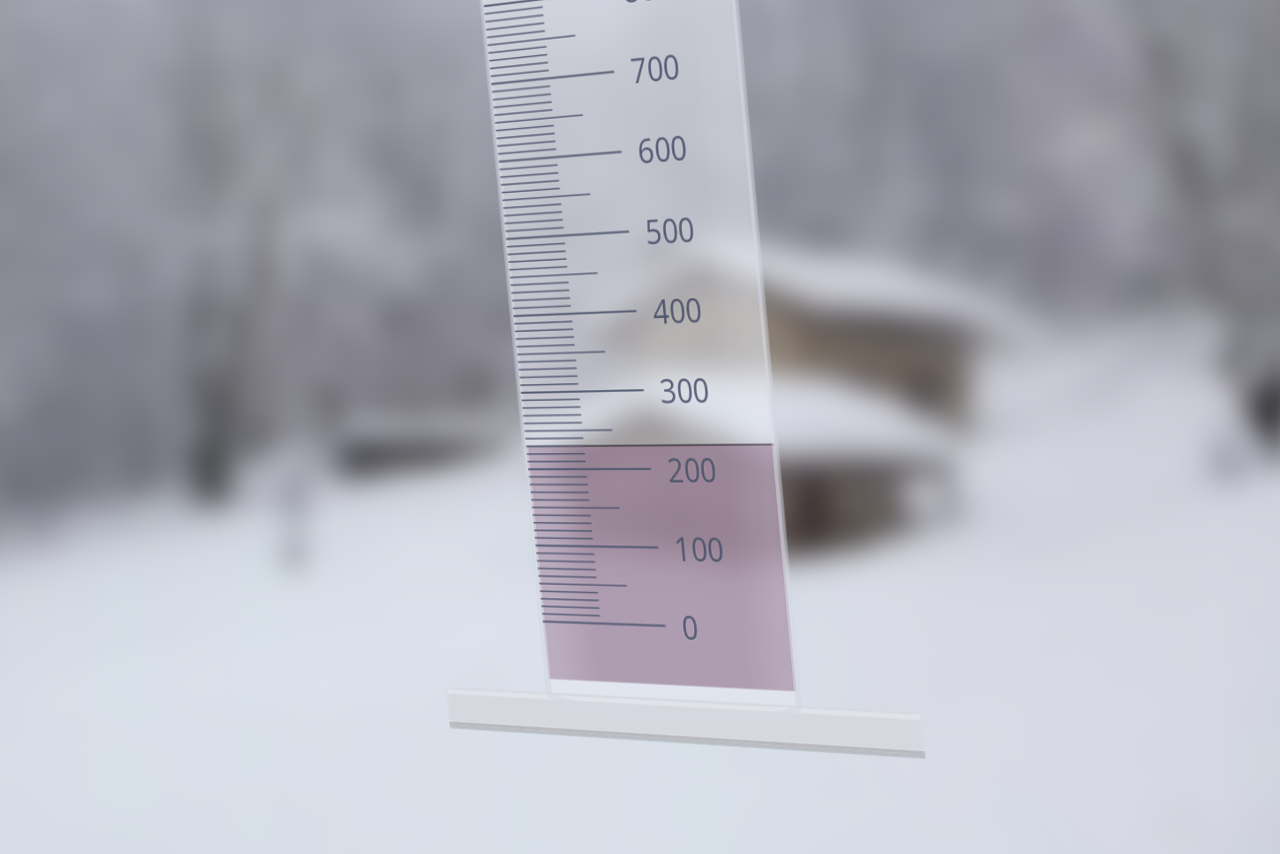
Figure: 230mL
